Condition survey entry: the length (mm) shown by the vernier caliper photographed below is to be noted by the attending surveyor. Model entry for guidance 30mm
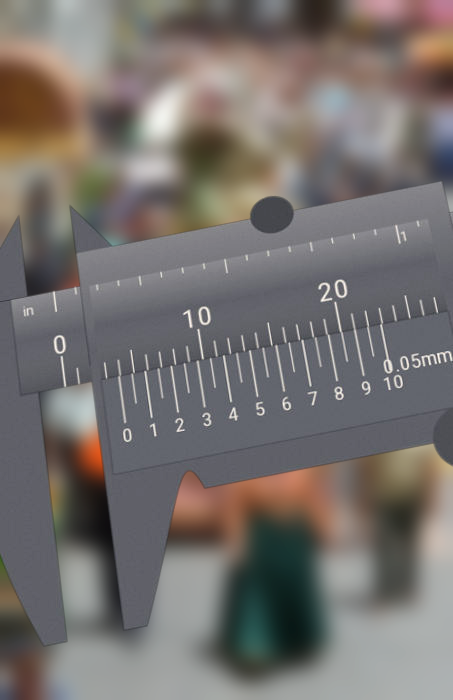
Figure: 3.9mm
